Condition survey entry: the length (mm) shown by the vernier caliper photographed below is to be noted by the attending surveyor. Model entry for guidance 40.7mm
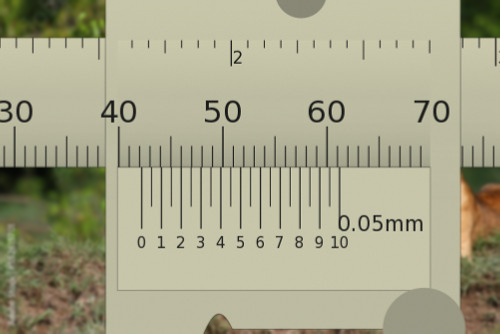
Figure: 42.2mm
